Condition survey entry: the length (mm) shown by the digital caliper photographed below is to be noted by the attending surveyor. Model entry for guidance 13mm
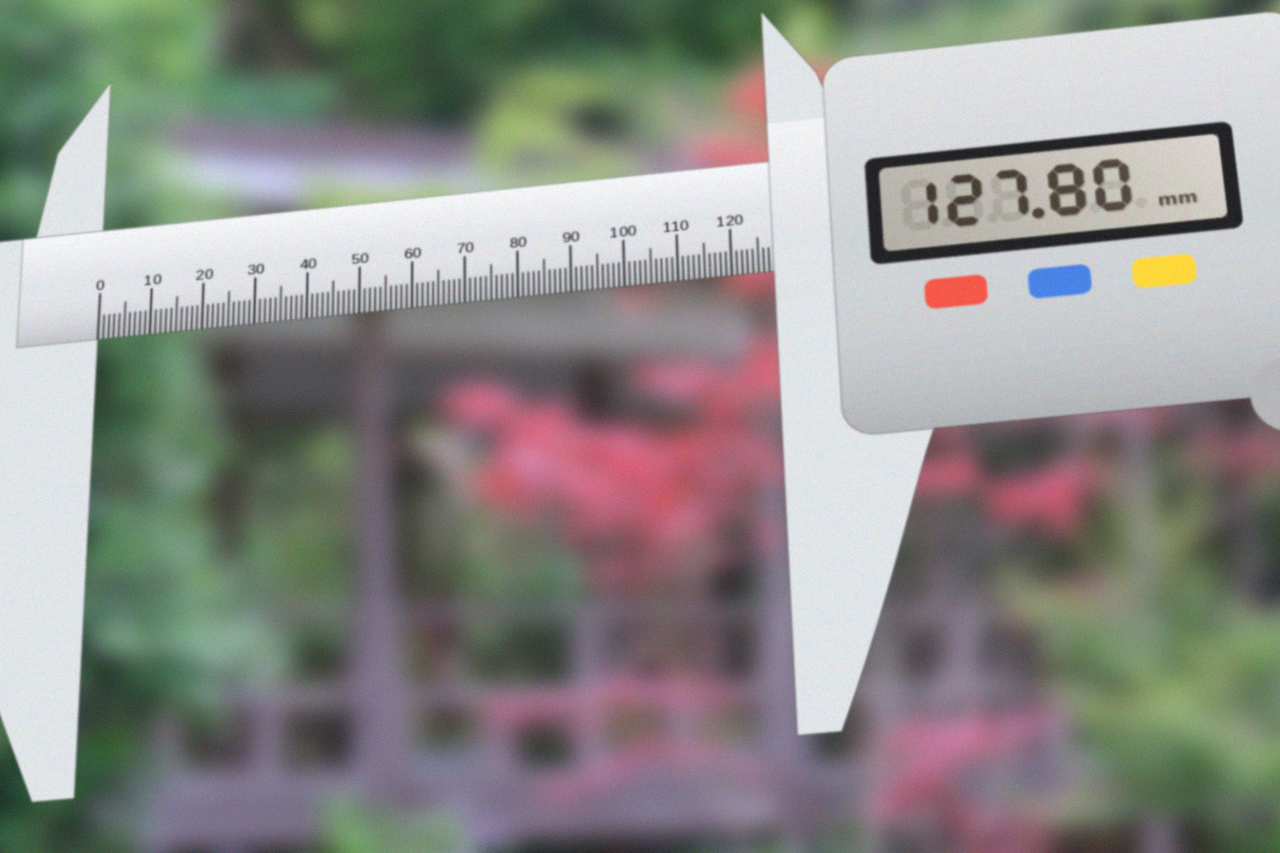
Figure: 127.80mm
